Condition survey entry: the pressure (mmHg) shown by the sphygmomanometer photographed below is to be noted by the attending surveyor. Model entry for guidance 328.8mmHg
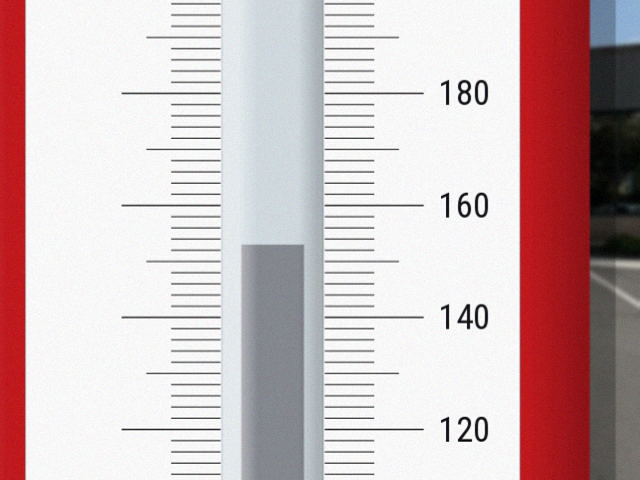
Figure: 153mmHg
